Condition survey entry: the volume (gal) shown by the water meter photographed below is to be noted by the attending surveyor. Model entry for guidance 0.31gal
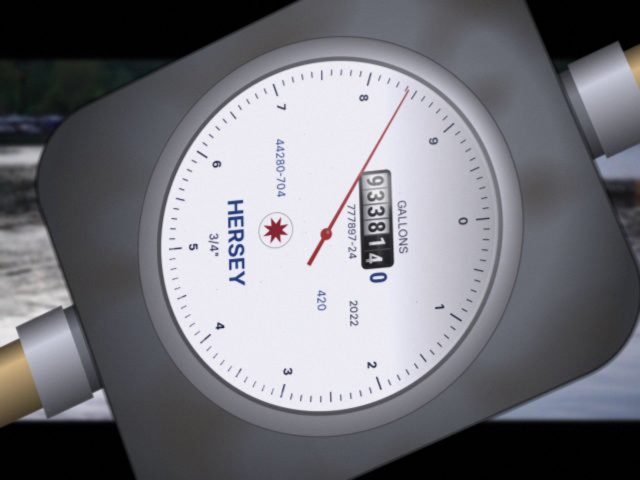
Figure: 9338138.4gal
